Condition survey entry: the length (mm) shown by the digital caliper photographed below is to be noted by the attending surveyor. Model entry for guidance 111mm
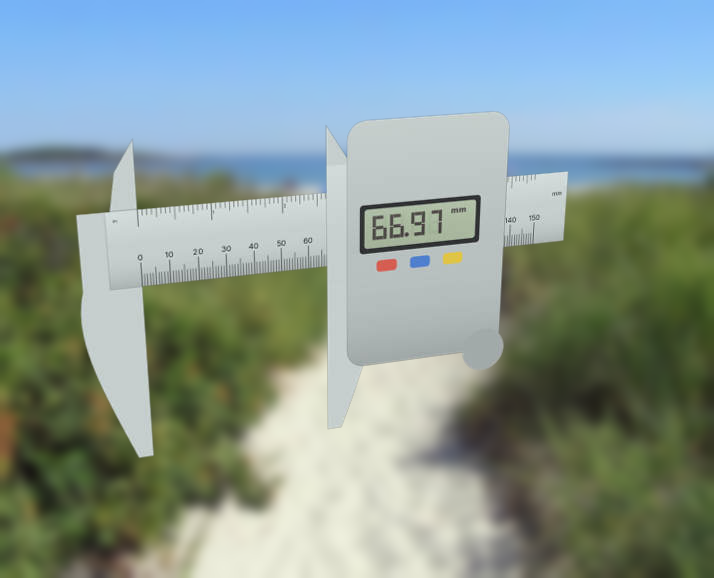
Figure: 66.97mm
